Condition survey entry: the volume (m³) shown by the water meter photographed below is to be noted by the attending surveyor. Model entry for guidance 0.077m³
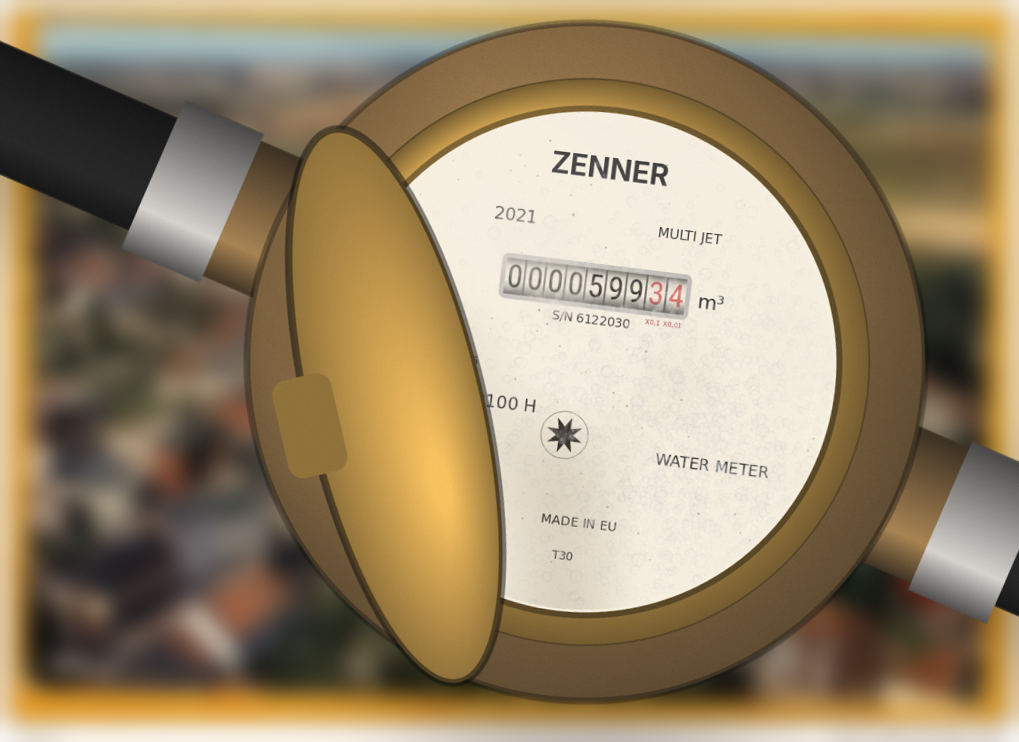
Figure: 599.34m³
